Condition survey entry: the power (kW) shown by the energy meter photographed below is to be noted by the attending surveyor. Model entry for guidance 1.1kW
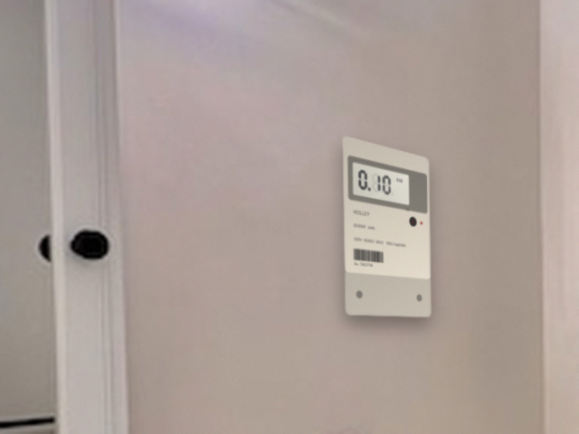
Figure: 0.10kW
